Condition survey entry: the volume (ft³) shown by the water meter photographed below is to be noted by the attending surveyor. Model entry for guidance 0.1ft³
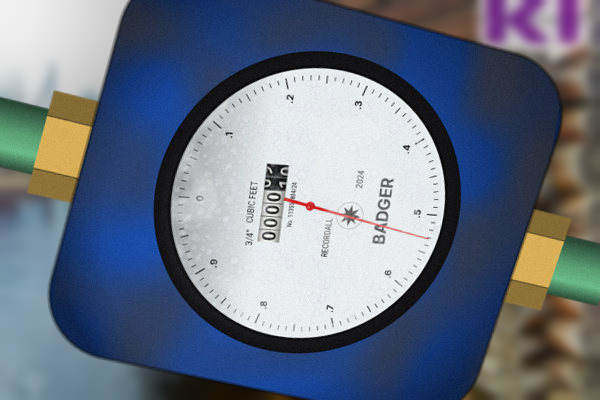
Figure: 9.53ft³
